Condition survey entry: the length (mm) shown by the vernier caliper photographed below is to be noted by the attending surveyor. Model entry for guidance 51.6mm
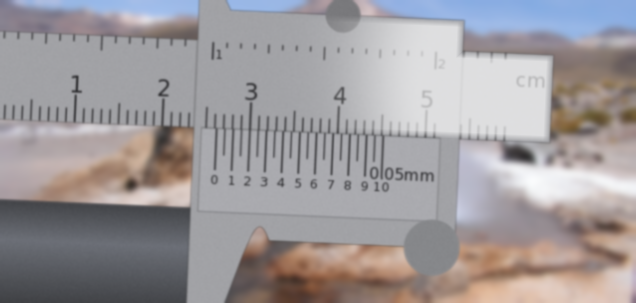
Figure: 26.2mm
